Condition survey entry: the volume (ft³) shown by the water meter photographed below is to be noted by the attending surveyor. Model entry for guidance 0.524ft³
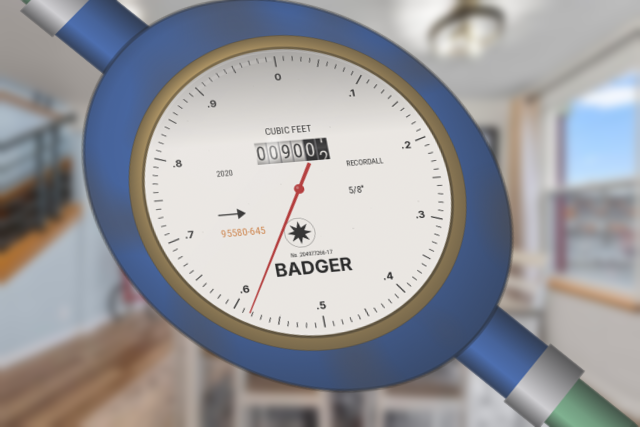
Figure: 9001.58ft³
